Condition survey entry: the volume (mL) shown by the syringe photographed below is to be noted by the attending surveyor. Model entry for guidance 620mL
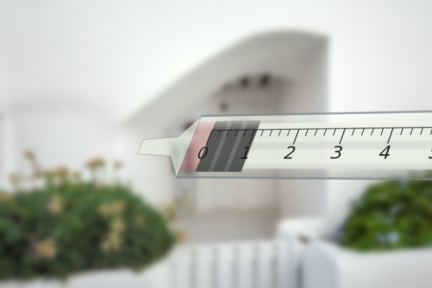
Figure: 0mL
